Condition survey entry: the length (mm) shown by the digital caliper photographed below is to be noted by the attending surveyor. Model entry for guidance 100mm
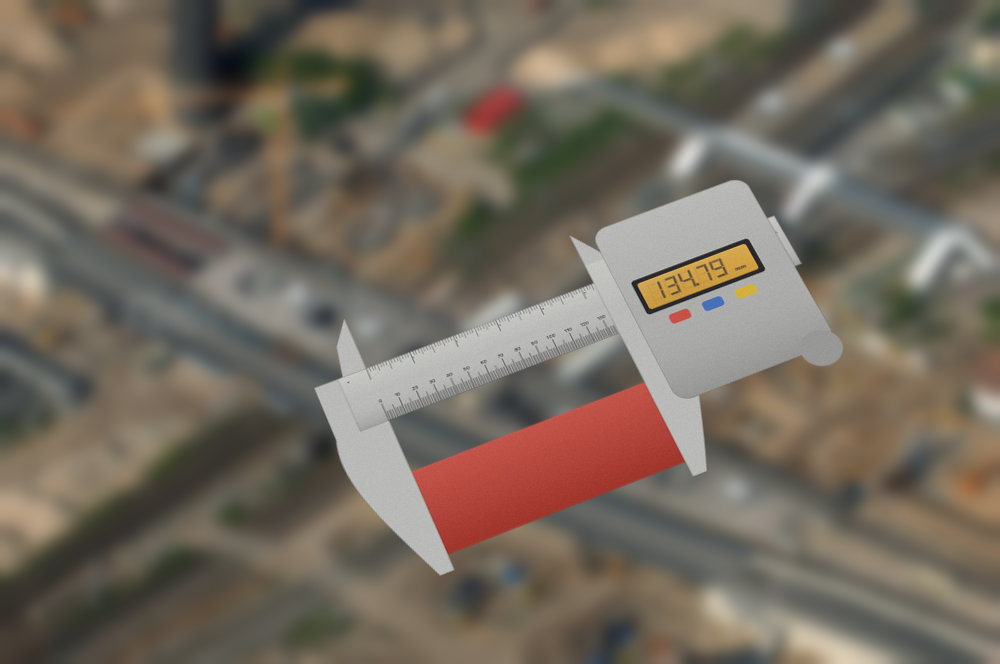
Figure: 134.79mm
